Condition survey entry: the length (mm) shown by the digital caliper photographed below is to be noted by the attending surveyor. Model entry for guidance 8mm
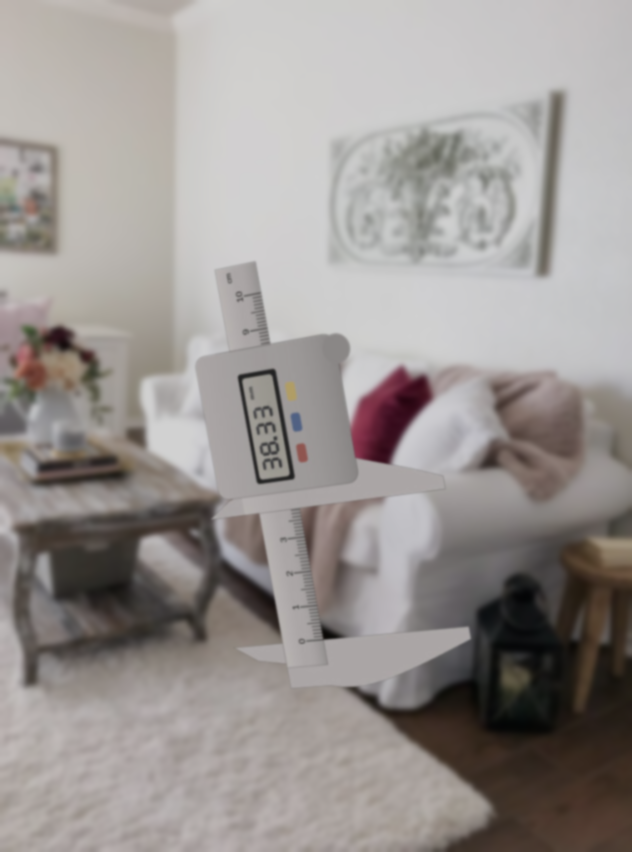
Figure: 38.33mm
